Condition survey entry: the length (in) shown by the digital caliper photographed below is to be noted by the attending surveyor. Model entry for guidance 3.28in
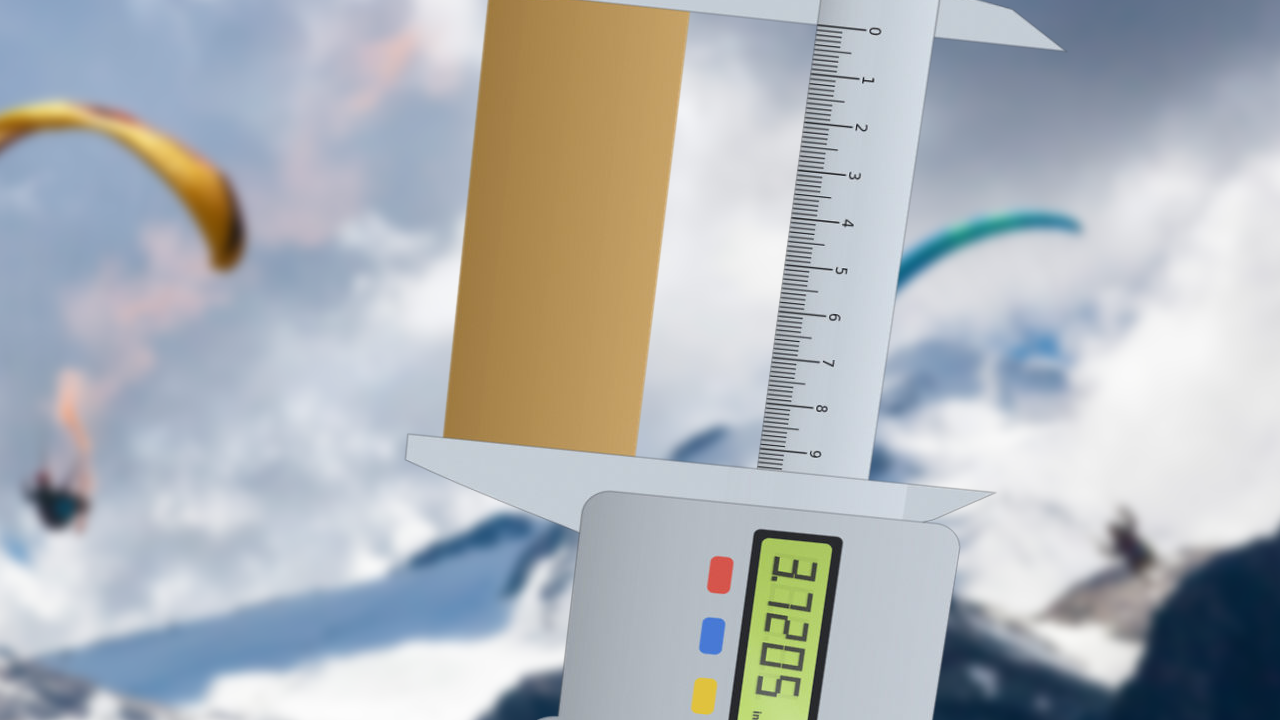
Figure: 3.7205in
